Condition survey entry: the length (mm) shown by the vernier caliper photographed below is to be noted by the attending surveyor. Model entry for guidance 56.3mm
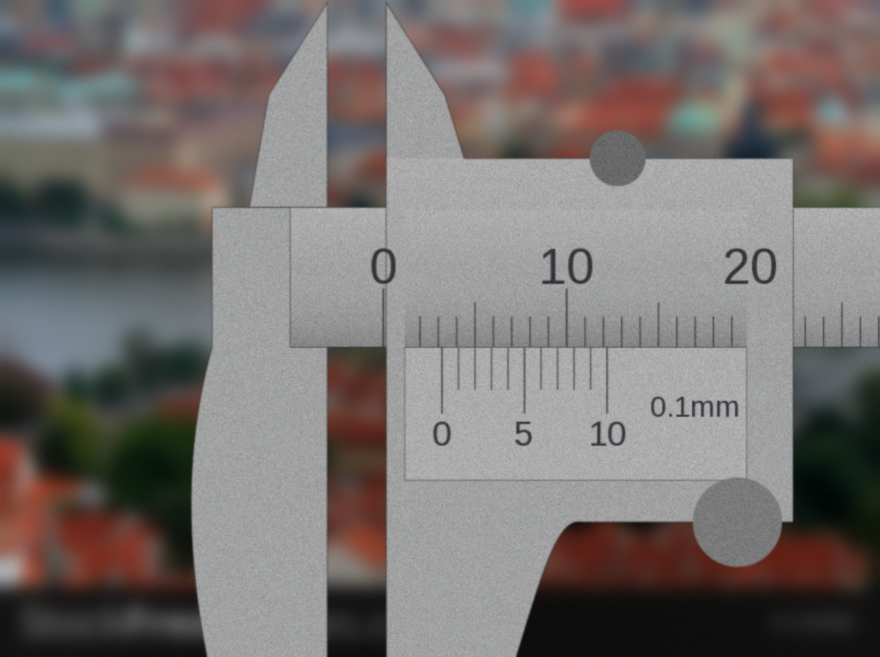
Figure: 3.2mm
